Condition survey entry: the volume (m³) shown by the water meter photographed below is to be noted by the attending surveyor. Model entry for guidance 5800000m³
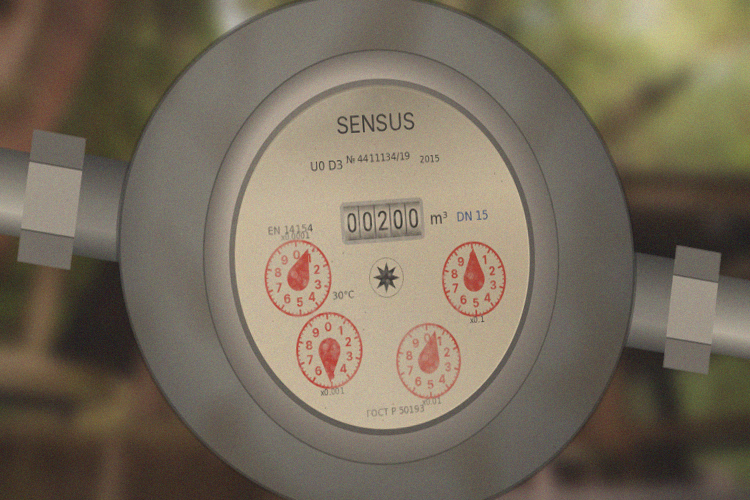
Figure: 200.0050m³
